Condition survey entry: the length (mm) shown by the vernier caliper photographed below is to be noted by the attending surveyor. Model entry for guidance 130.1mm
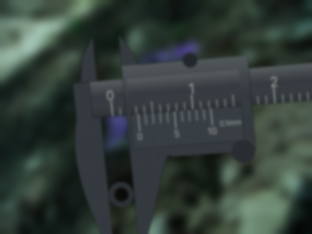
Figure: 3.2mm
